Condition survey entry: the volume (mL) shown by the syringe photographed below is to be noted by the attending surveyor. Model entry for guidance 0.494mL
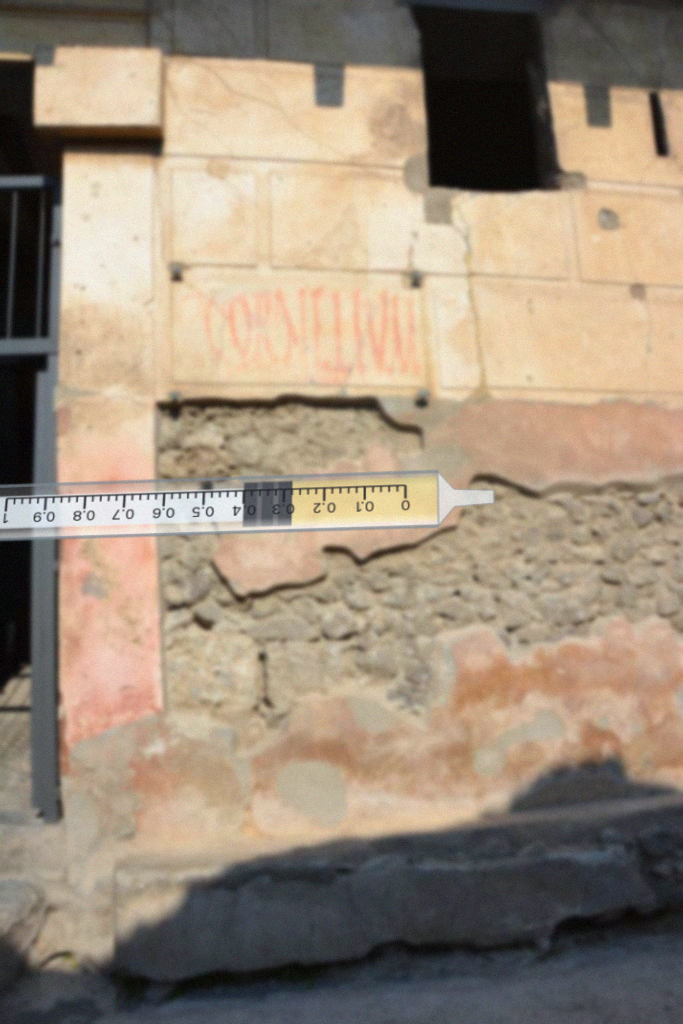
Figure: 0.28mL
